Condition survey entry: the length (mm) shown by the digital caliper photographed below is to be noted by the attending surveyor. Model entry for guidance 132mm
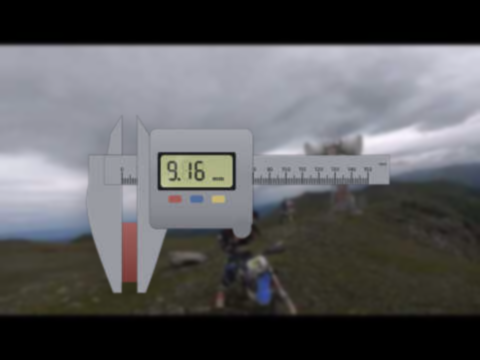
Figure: 9.16mm
